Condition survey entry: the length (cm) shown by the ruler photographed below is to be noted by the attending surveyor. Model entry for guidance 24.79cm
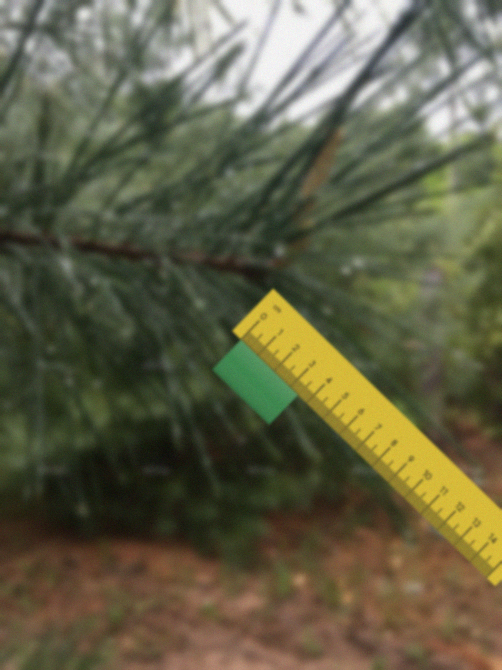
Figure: 3.5cm
